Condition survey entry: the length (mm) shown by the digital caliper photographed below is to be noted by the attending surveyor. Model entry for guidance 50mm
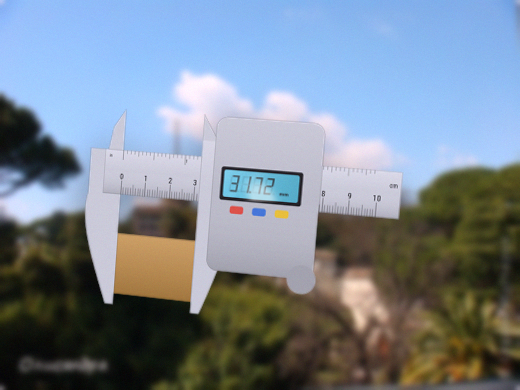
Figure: 31.72mm
